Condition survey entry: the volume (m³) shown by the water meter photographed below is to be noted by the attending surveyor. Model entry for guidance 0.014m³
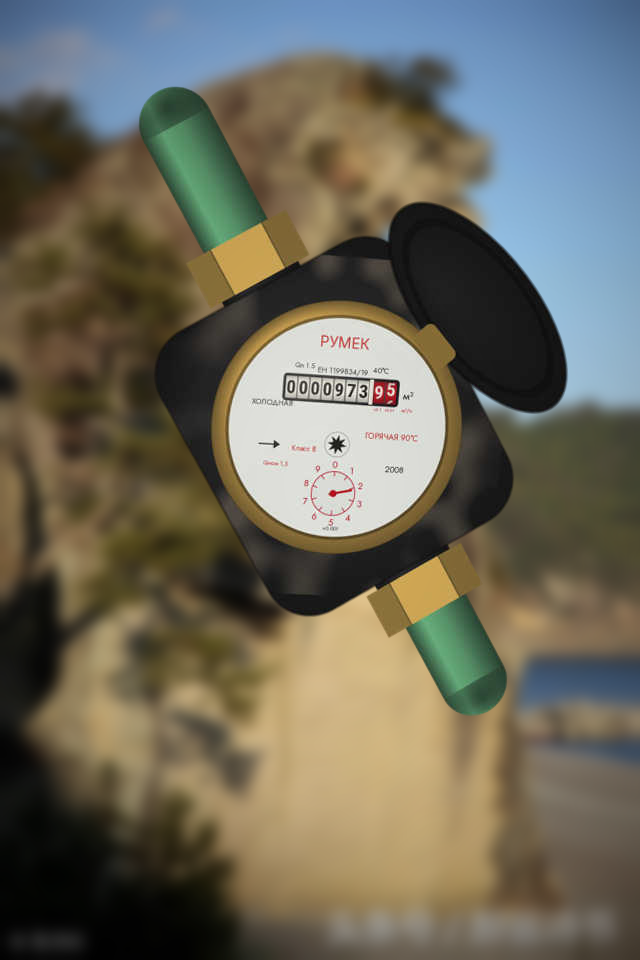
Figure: 973.952m³
